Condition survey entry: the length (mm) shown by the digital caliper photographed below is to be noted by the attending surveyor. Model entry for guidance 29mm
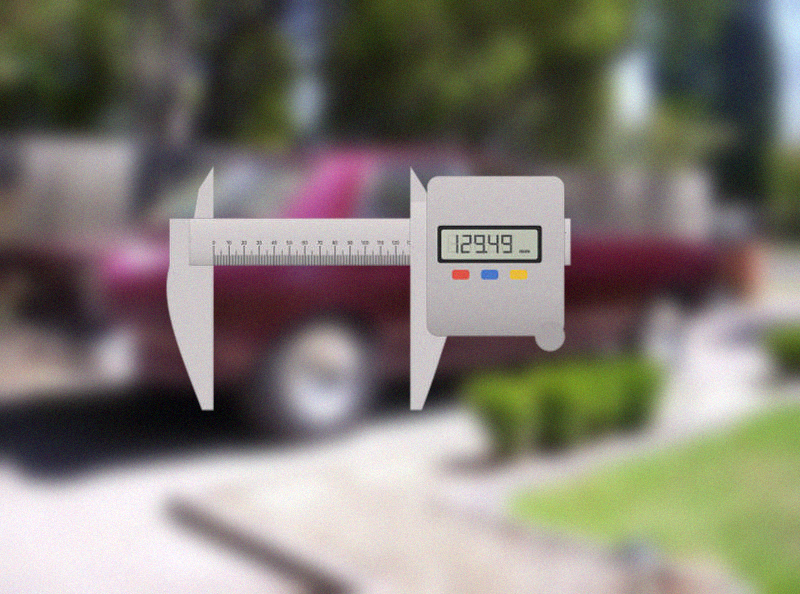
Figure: 129.49mm
